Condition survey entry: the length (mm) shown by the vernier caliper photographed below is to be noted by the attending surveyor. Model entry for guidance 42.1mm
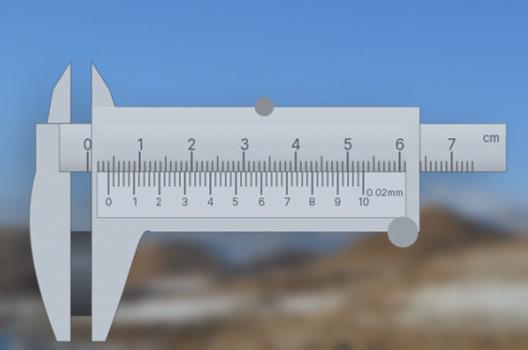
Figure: 4.0mm
